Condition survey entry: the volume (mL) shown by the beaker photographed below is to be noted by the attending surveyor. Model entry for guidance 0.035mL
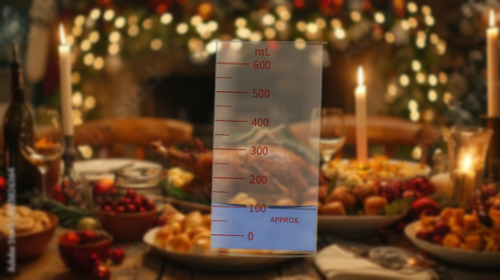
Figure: 100mL
